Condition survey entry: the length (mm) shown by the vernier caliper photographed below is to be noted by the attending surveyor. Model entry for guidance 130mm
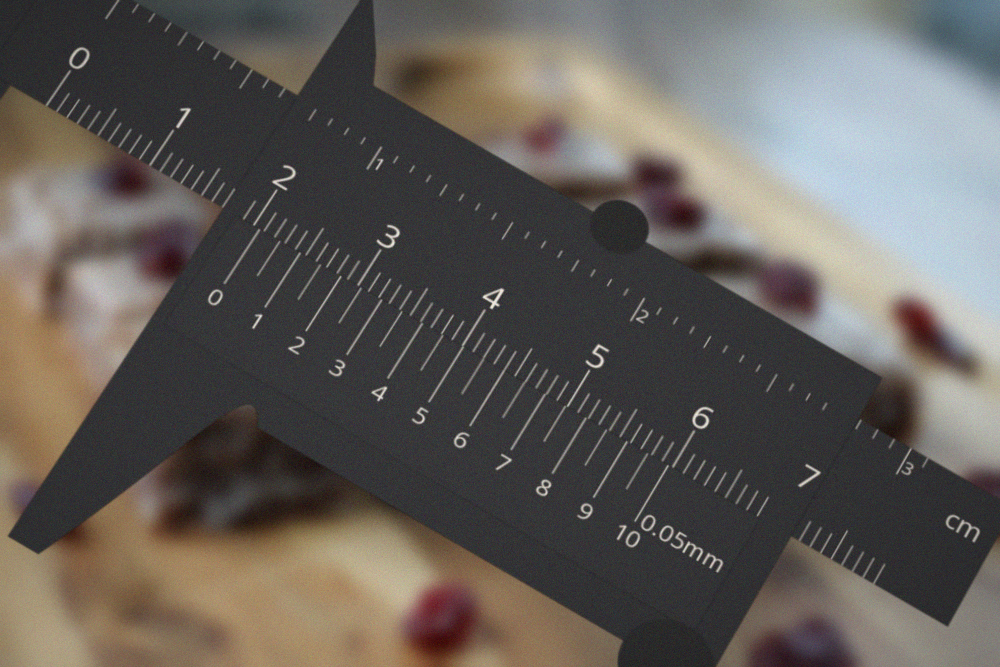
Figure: 20.6mm
